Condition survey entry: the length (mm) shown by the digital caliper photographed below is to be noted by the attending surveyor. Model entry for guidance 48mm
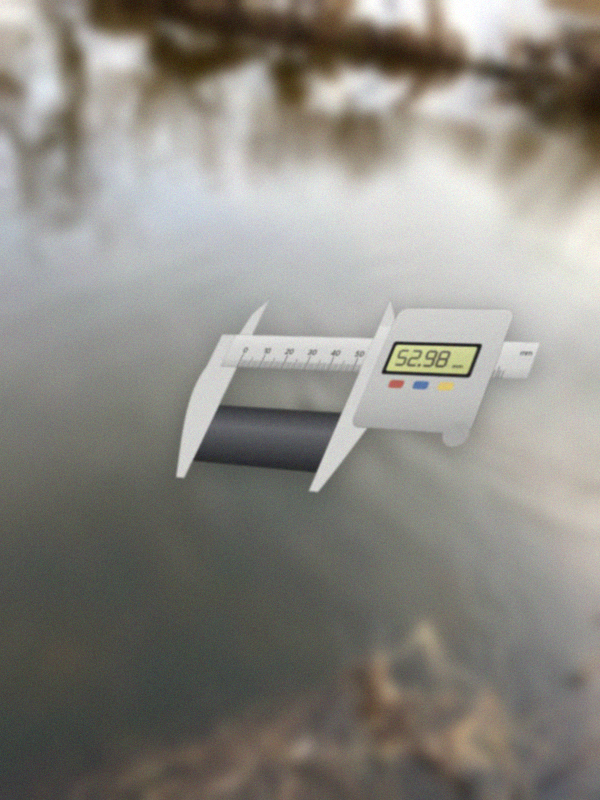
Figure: 52.98mm
